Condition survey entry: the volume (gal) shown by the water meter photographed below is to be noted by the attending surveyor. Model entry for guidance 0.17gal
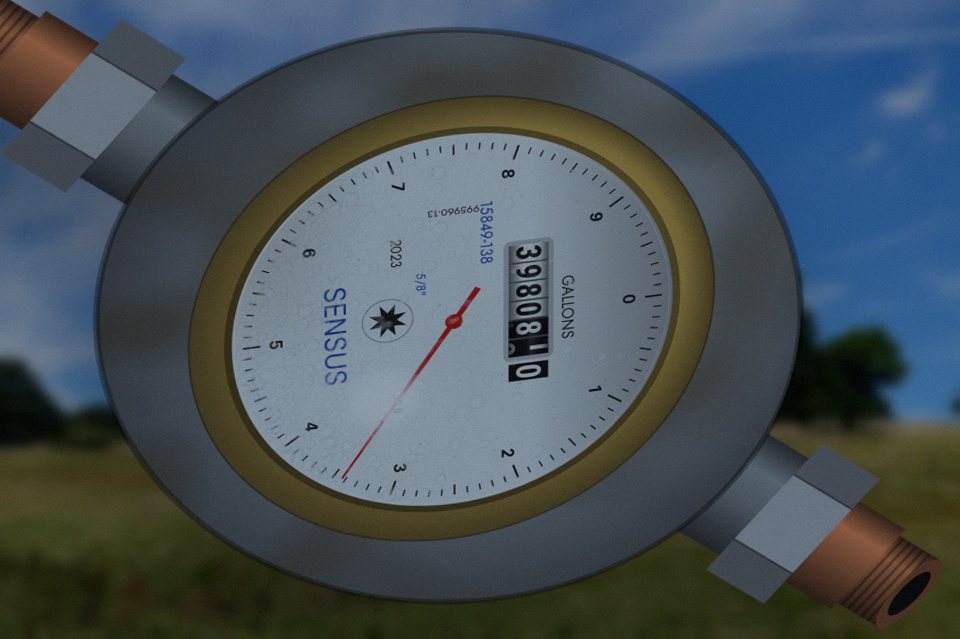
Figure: 3980813.4gal
